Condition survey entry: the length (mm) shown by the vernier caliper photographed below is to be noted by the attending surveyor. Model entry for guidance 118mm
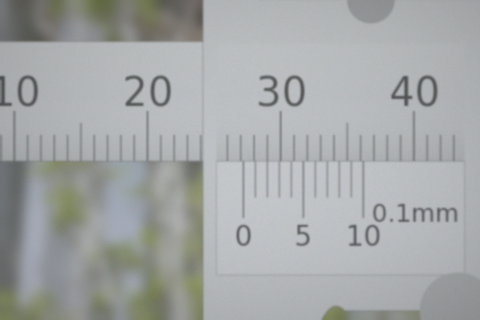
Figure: 27.2mm
